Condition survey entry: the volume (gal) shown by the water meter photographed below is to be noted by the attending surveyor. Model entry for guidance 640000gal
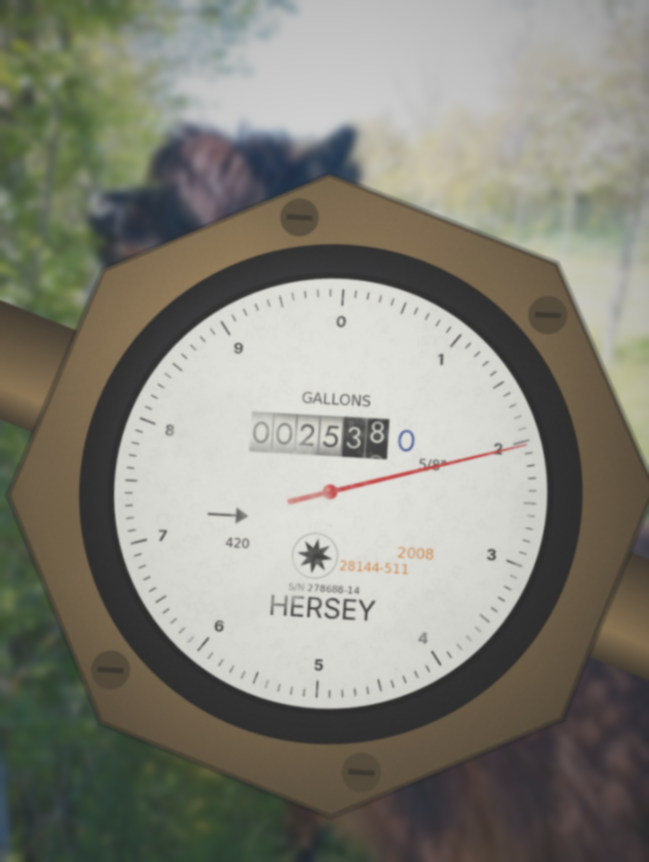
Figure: 25382.0gal
